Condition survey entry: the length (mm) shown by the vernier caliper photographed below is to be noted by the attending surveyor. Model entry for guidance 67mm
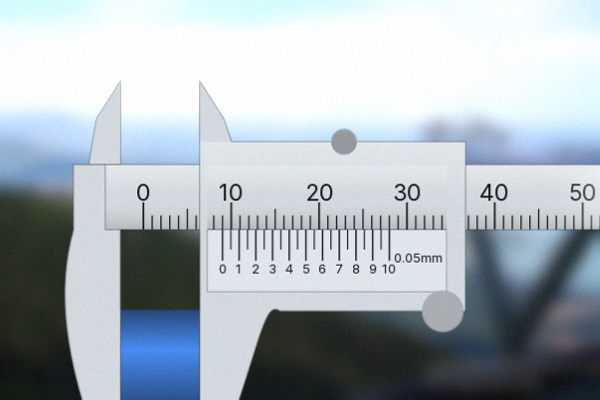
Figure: 9.0mm
